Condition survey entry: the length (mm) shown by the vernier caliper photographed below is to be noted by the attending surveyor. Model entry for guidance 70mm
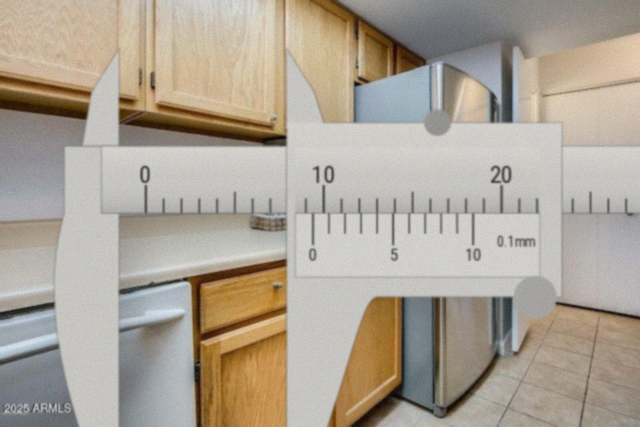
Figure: 9.4mm
